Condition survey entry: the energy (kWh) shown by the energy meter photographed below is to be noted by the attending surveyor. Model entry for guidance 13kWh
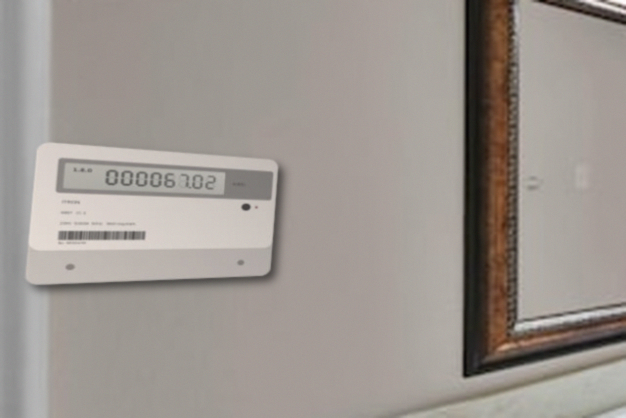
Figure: 67.02kWh
